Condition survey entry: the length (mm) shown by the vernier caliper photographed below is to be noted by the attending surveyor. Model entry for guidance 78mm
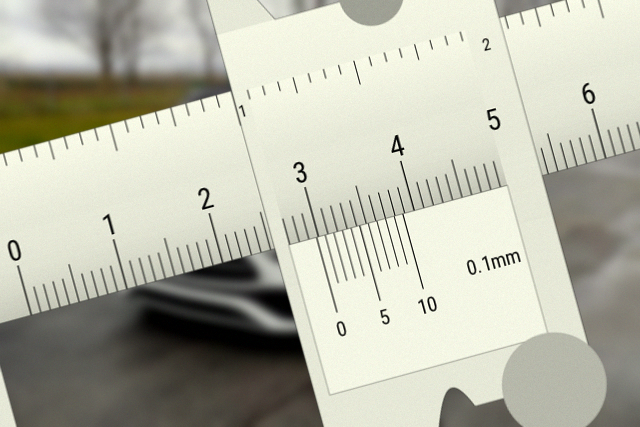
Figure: 29.8mm
